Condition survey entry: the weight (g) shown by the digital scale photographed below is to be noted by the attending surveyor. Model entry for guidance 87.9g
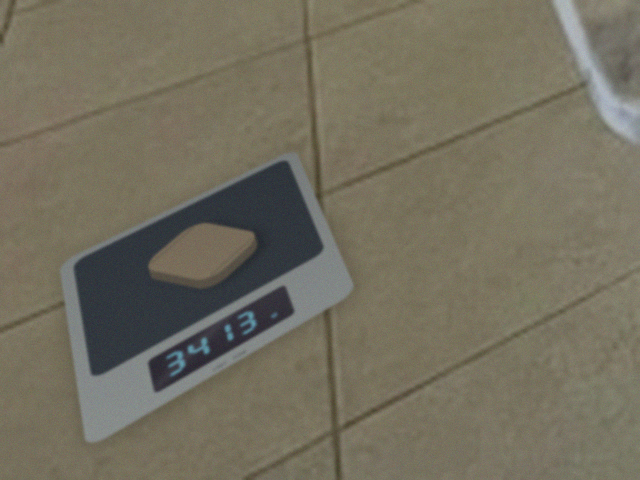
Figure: 3413g
